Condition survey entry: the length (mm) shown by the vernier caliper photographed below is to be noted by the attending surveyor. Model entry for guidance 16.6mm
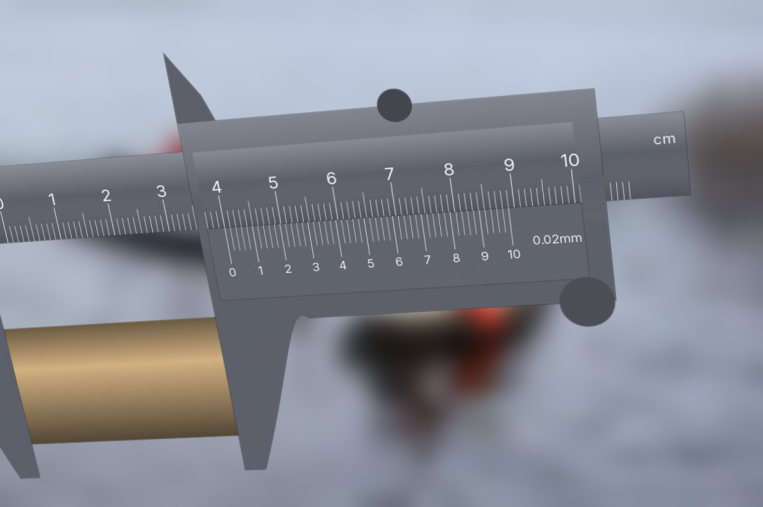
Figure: 40.0mm
